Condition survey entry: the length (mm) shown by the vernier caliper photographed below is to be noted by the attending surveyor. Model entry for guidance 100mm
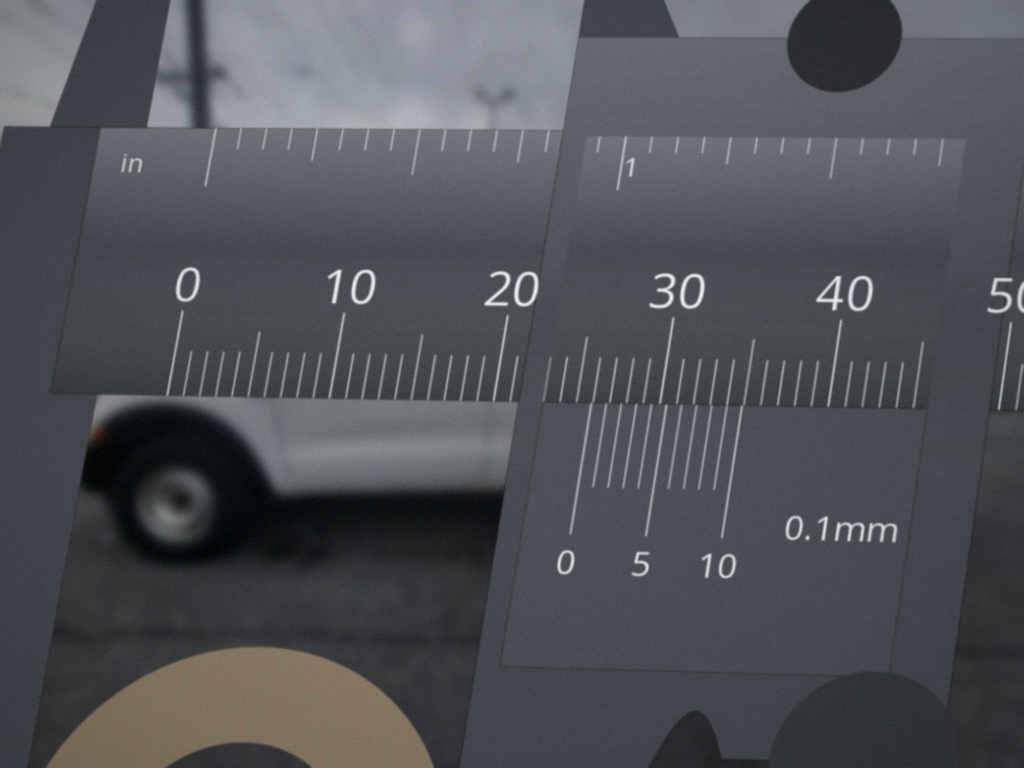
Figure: 25.9mm
